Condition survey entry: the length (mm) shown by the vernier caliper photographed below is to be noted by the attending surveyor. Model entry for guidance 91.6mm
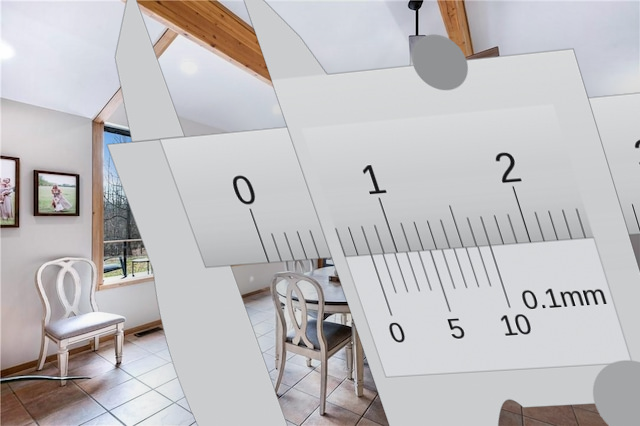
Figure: 8.0mm
